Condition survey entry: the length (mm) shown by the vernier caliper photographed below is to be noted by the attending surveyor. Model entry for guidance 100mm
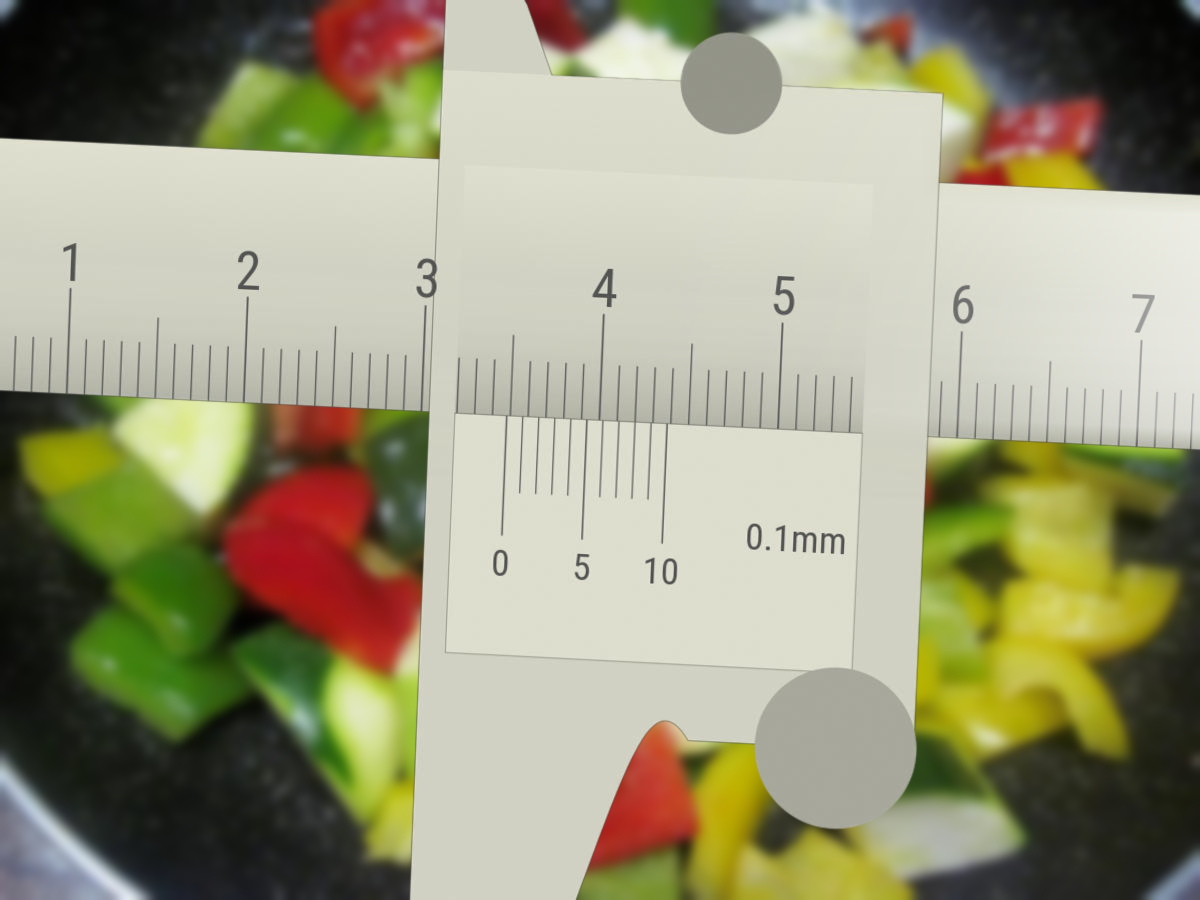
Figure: 34.8mm
